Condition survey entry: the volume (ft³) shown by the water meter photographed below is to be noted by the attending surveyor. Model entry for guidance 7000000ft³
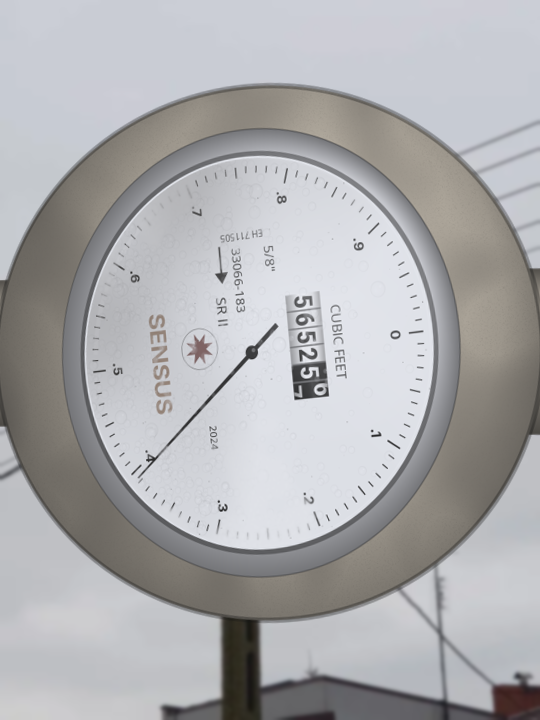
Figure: 565256.39ft³
